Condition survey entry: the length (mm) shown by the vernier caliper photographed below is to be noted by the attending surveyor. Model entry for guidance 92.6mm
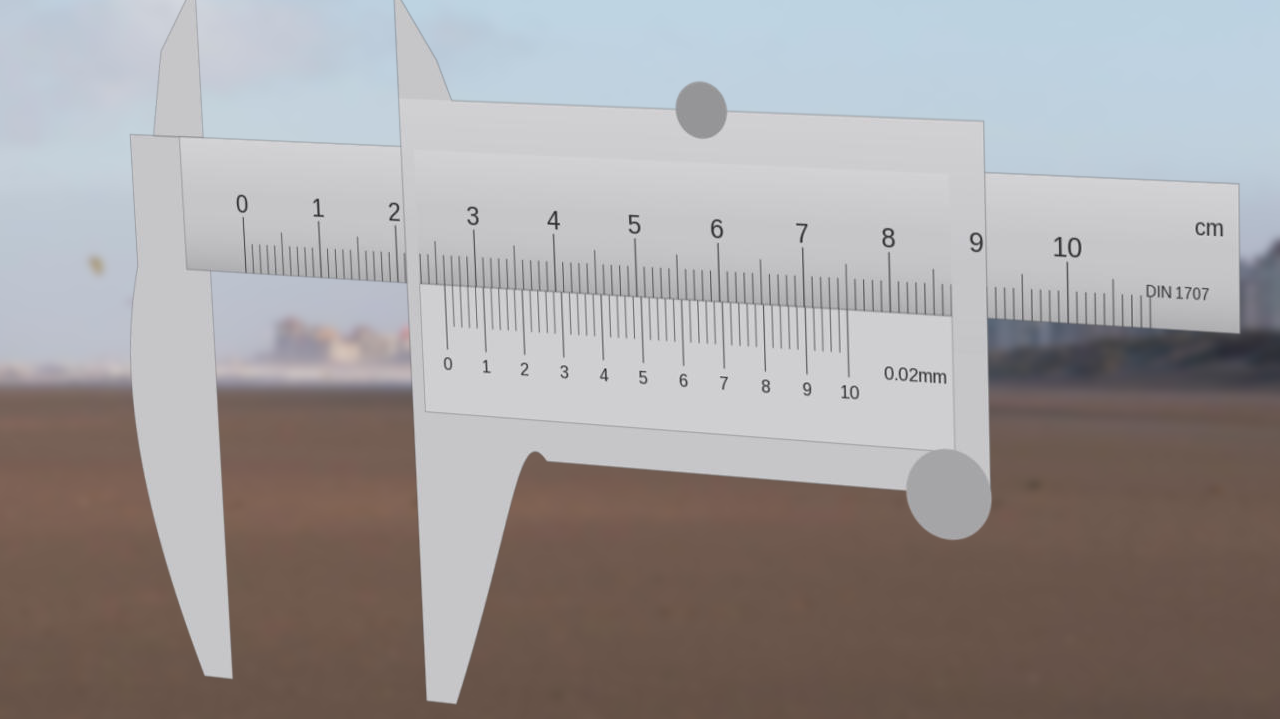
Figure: 26.0mm
